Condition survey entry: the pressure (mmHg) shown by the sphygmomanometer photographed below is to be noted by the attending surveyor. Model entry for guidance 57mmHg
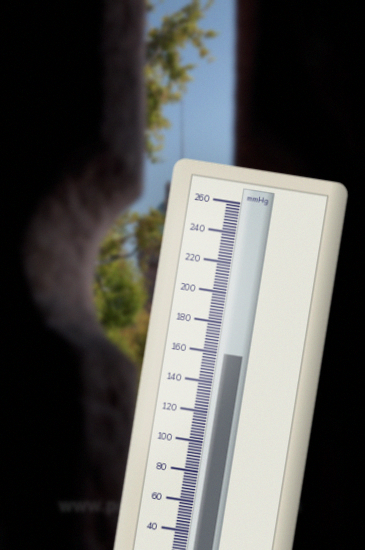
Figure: 160mmHg
